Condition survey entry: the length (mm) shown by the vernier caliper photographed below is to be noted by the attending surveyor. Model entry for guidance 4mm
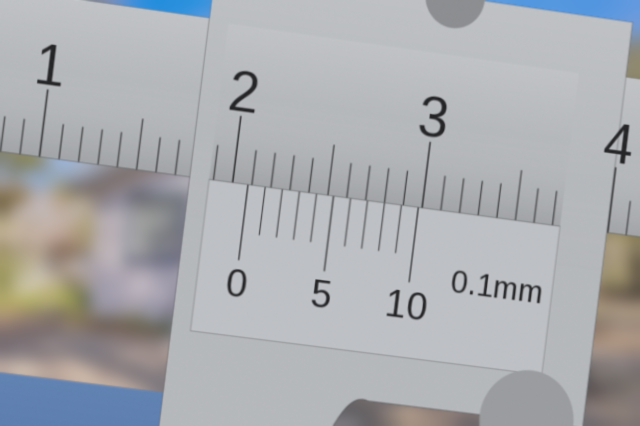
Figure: 20.8mm
